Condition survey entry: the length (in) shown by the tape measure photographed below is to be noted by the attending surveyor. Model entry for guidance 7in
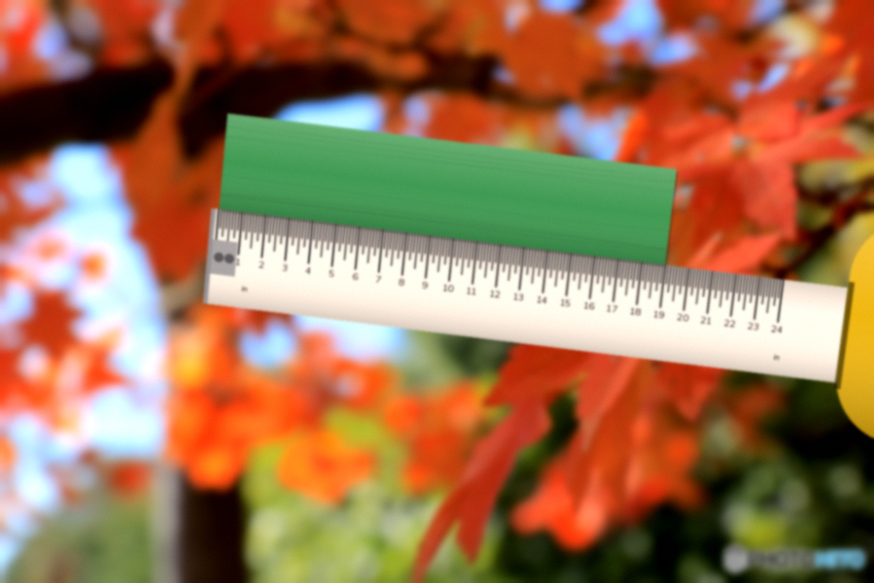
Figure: 19in
